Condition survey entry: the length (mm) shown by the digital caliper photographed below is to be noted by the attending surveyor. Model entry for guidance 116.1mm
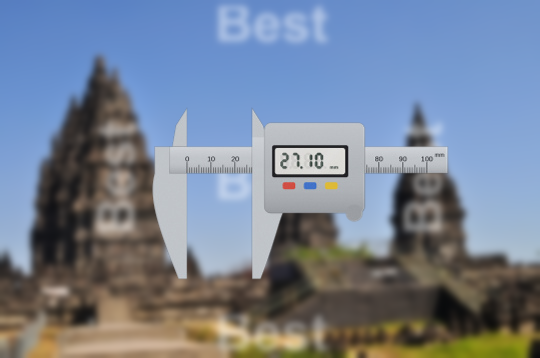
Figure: 27.10mm
